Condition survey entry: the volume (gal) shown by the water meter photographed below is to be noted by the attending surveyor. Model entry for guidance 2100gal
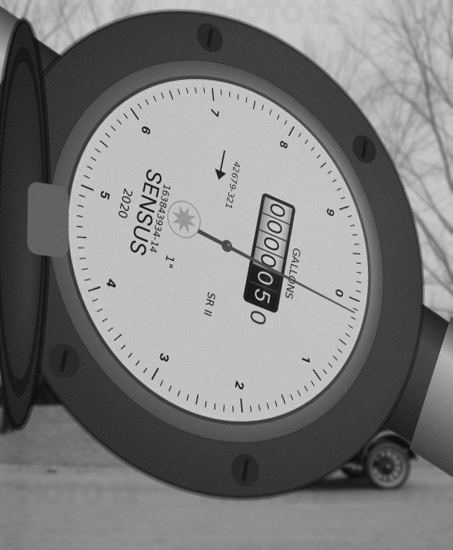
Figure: 50.1gal
